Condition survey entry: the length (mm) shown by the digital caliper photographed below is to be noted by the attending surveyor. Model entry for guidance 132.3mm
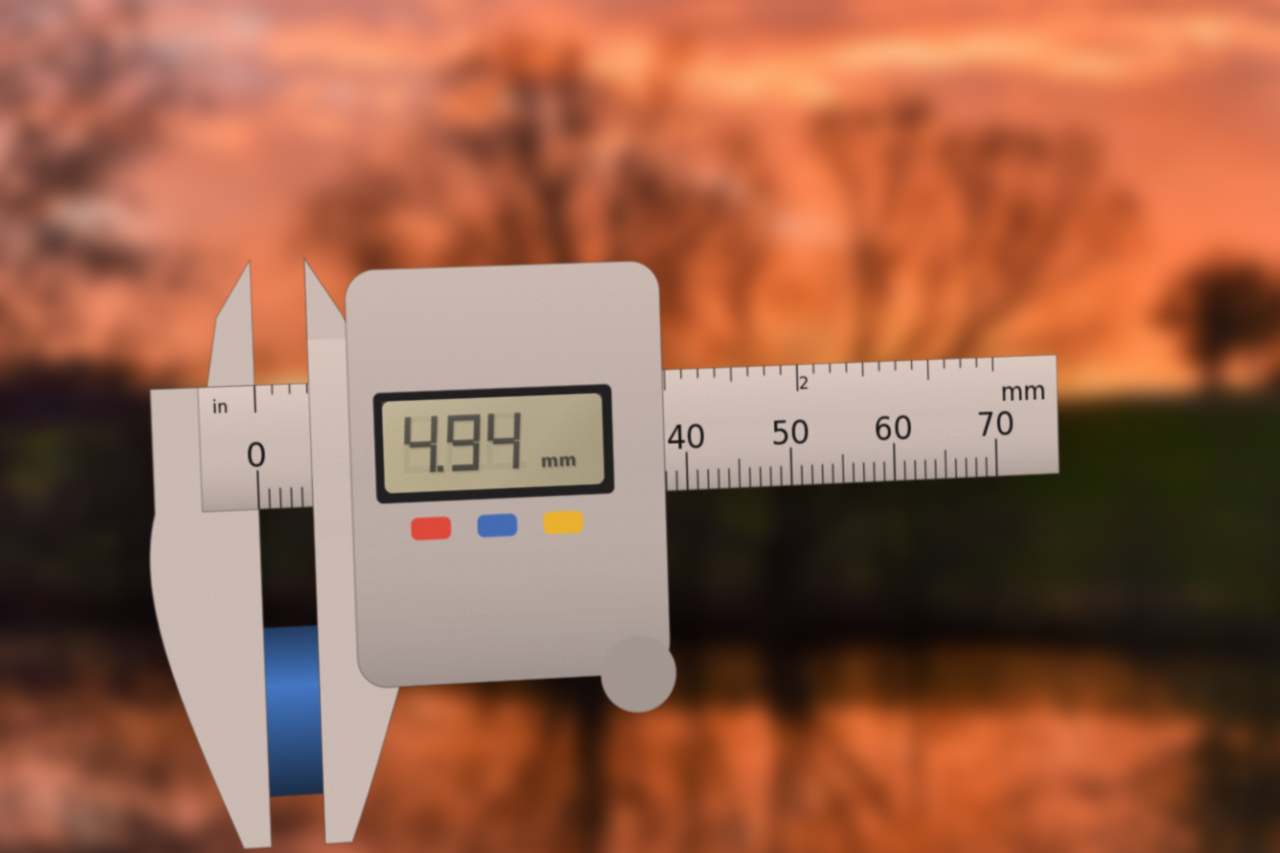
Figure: 4.94mm
